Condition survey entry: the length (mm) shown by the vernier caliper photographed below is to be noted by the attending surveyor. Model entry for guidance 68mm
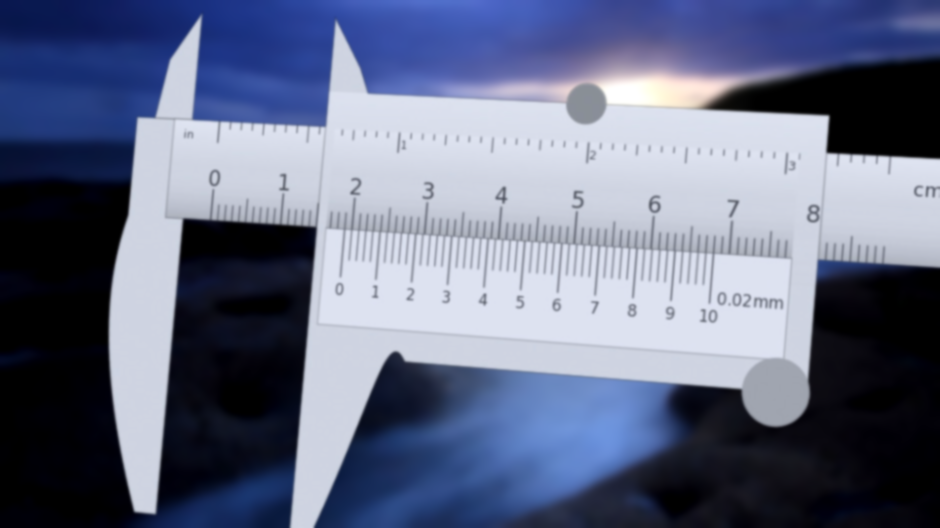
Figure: 19.0mm
